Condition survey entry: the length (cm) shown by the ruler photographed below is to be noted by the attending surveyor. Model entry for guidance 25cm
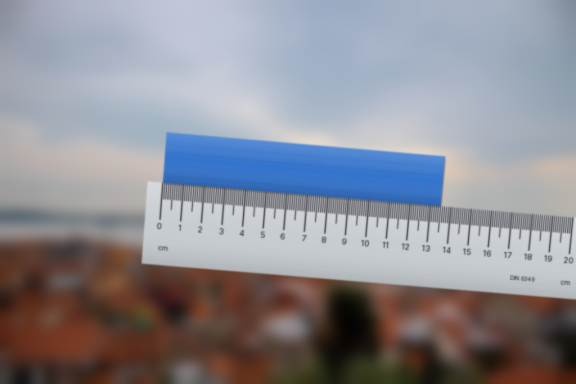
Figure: 13.5cm
